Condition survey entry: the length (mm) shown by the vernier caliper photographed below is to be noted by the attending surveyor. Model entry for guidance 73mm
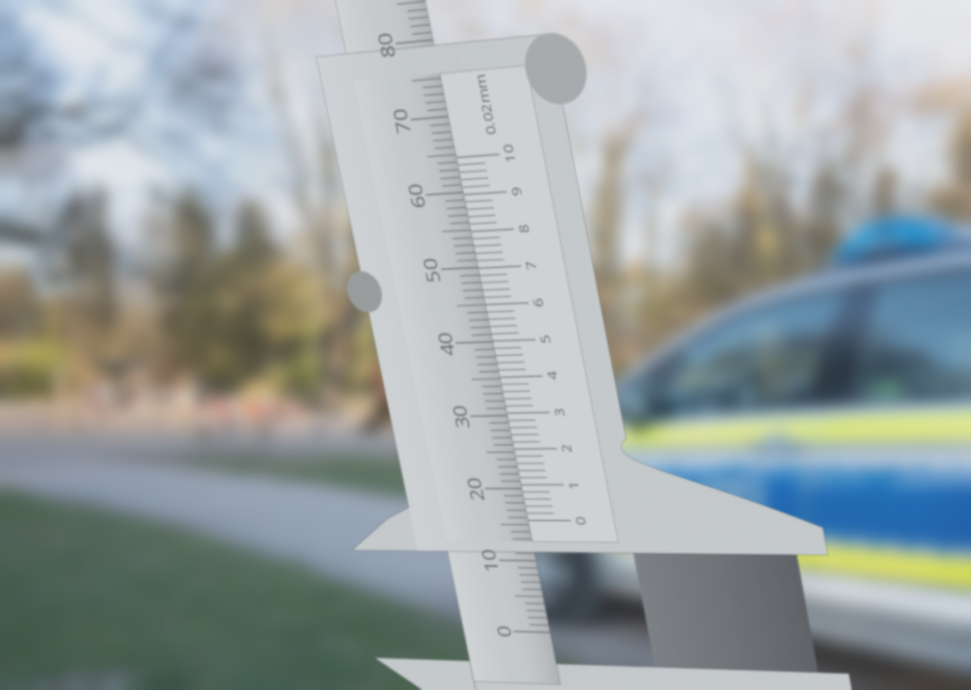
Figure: 15.6mm
